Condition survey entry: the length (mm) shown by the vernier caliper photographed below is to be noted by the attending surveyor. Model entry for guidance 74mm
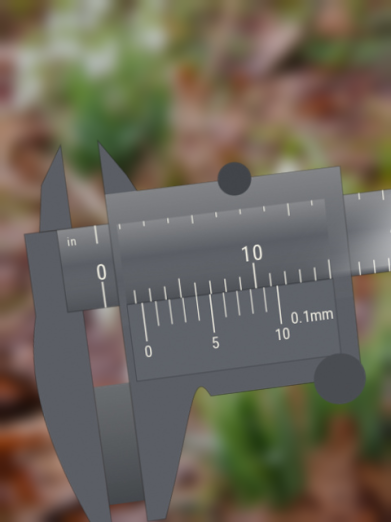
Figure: 2.4mm
